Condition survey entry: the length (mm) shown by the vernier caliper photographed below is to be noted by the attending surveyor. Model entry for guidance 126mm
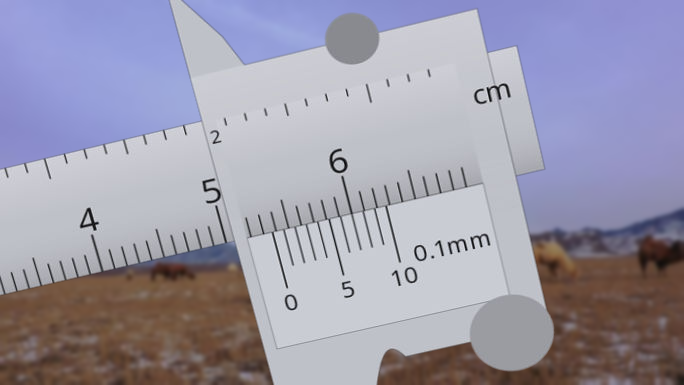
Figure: 53.7mm
